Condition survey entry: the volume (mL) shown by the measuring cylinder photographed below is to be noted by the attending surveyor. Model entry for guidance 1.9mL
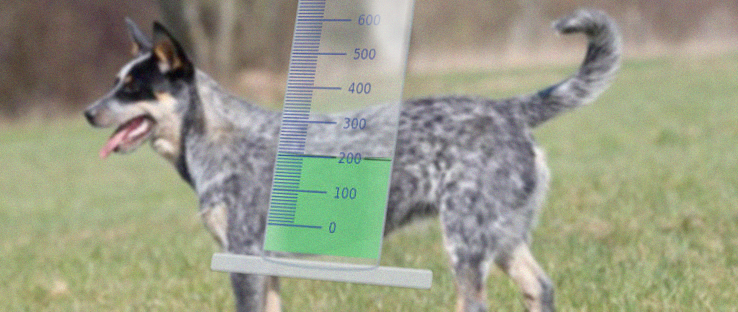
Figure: 200mL
